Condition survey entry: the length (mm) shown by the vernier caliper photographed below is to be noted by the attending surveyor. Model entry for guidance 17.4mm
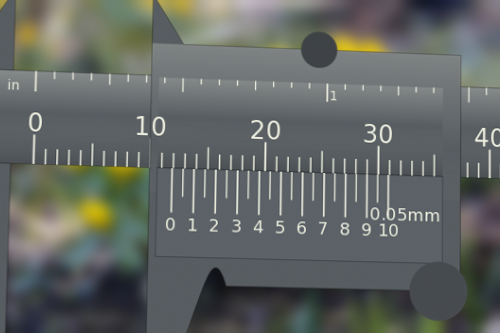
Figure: 11.9mm
